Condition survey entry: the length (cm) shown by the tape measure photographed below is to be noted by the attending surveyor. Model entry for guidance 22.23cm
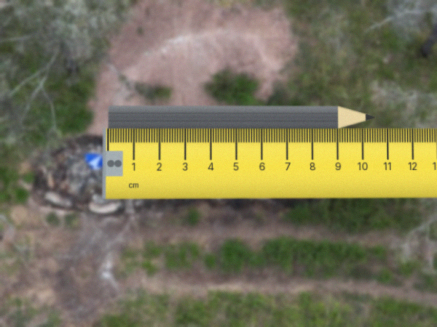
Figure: 10.5cm
